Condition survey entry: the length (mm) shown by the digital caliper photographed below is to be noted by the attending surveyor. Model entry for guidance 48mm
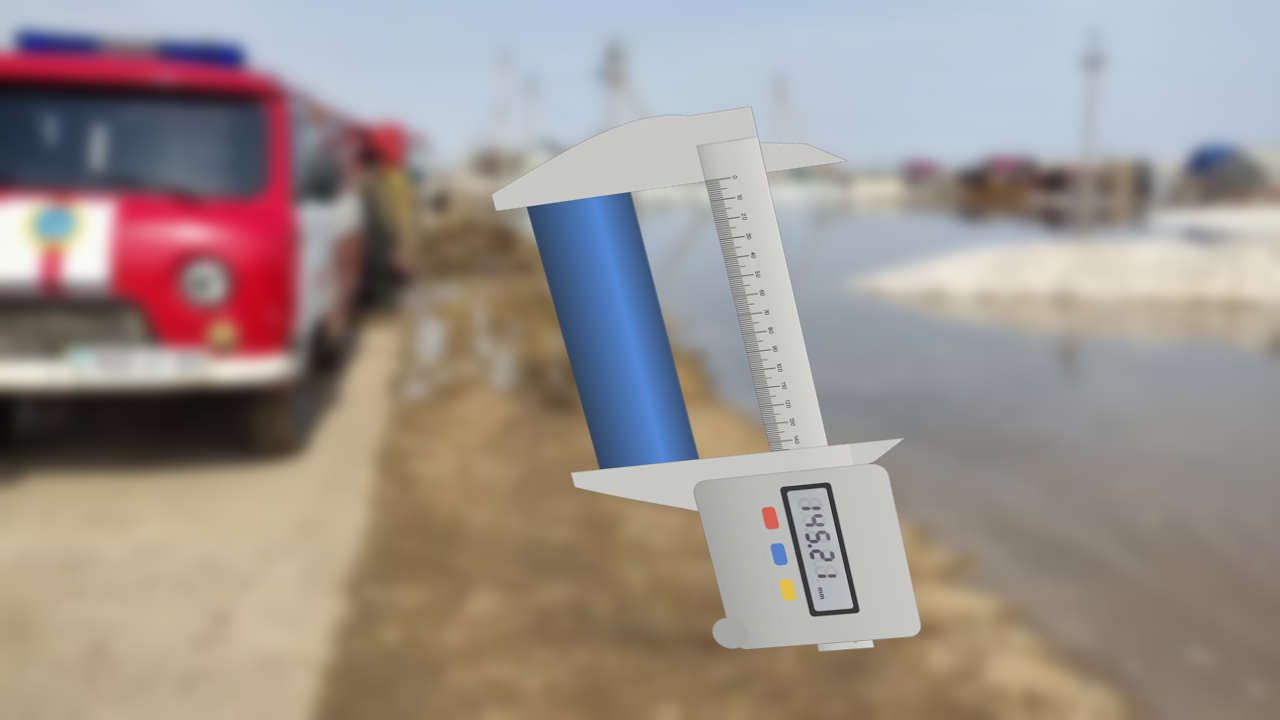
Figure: 145.21mm
